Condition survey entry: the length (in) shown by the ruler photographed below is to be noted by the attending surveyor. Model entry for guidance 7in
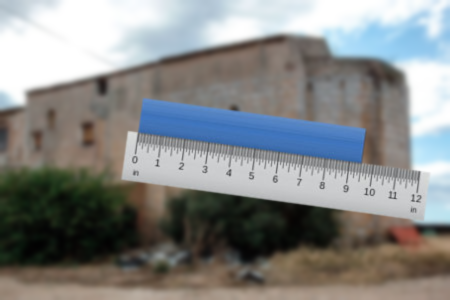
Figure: 9.5in
